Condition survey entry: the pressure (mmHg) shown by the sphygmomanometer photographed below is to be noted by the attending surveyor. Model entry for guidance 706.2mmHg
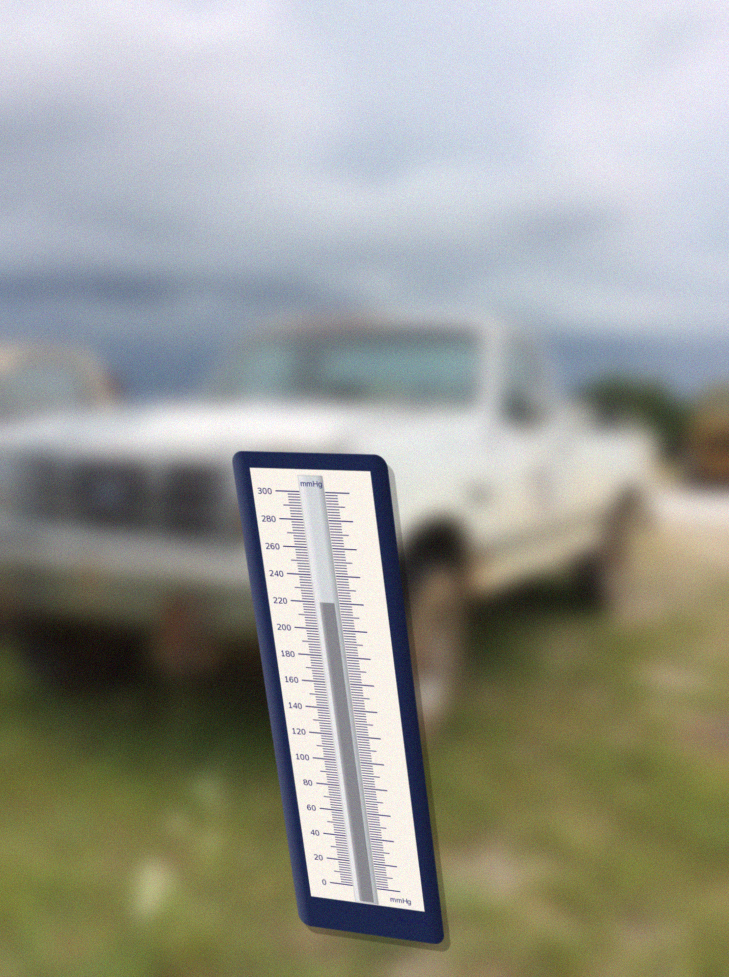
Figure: 220mmHg
